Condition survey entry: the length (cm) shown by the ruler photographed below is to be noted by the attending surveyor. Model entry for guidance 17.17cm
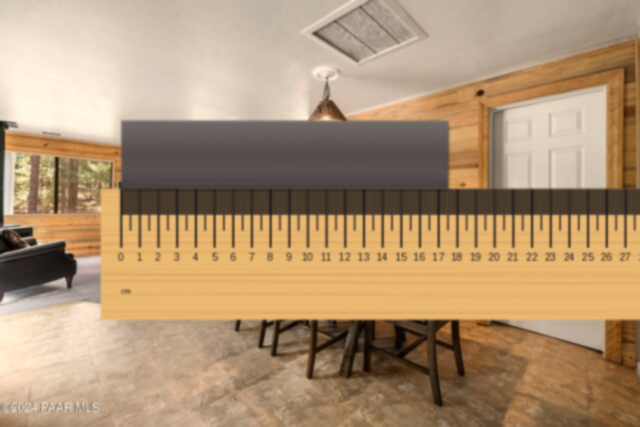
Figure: 17.5cm
